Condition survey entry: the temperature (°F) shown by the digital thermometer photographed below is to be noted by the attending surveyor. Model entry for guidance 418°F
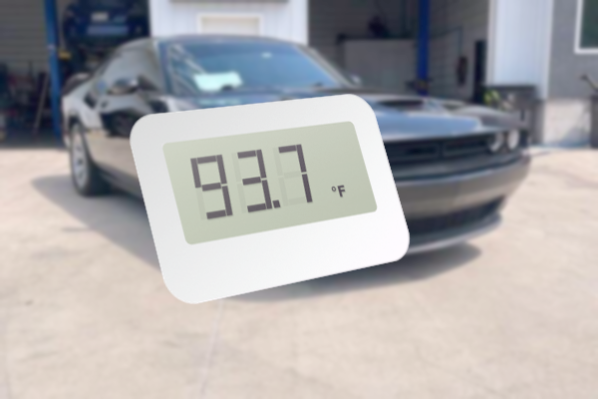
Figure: 93.7°F
